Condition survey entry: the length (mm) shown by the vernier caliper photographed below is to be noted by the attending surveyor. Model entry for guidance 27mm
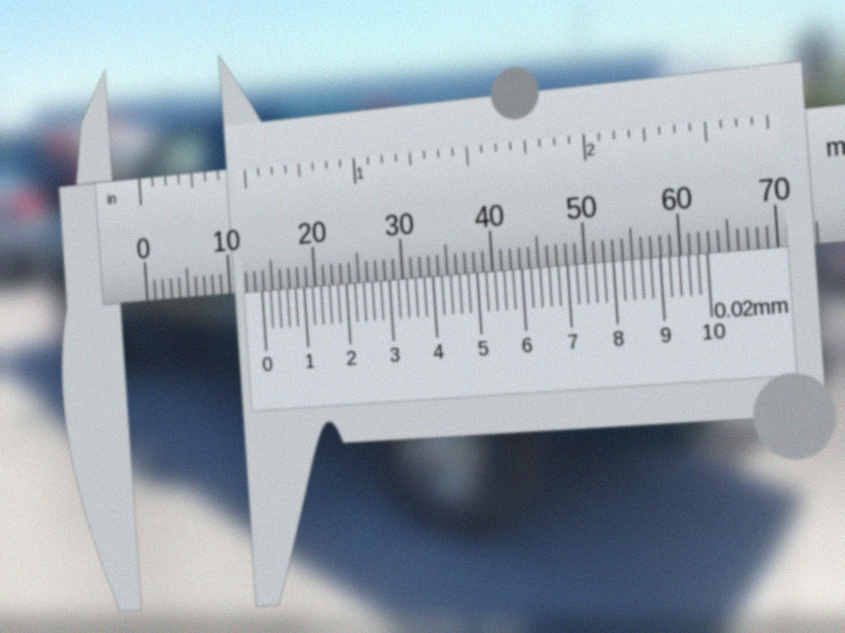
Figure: 13.8mm
